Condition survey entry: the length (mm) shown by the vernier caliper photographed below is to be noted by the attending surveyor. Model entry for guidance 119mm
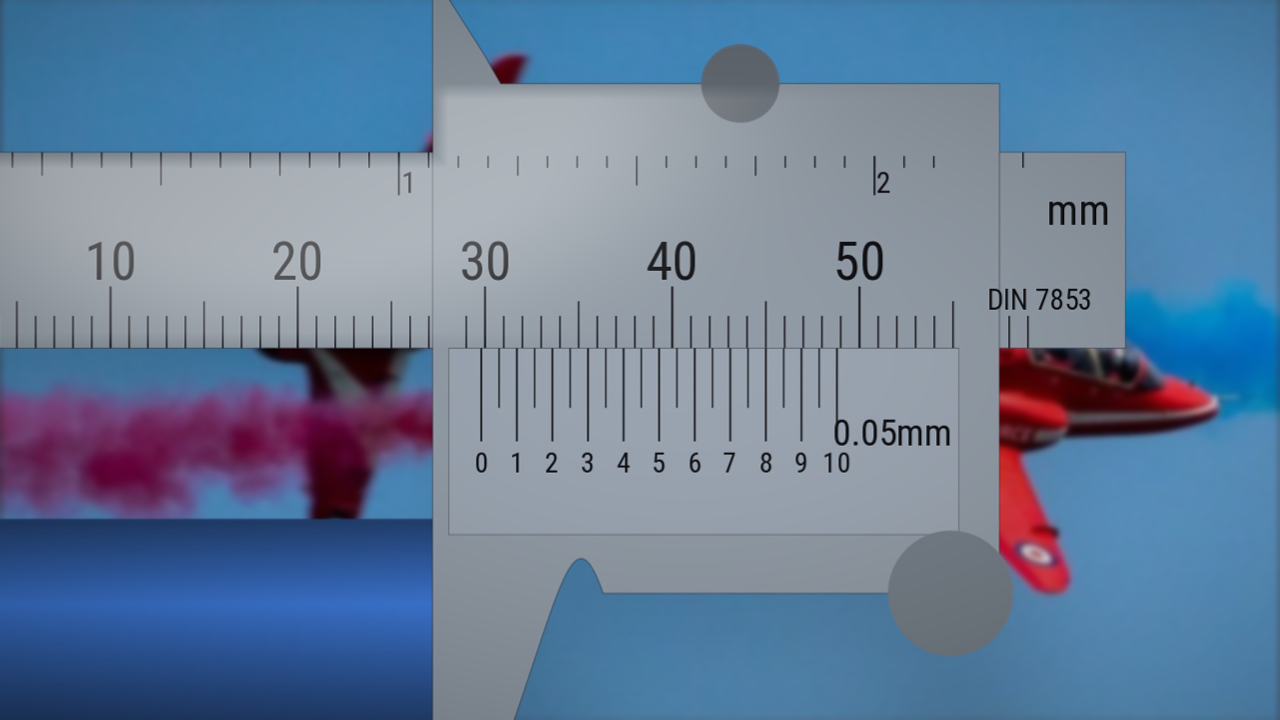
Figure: 29.8mm
